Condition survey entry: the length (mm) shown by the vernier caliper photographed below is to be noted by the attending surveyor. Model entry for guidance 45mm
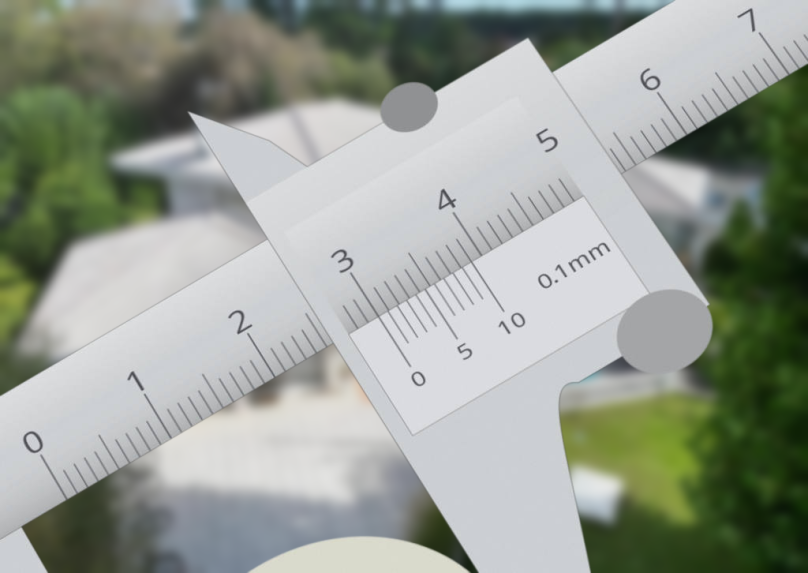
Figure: 30.0mm
